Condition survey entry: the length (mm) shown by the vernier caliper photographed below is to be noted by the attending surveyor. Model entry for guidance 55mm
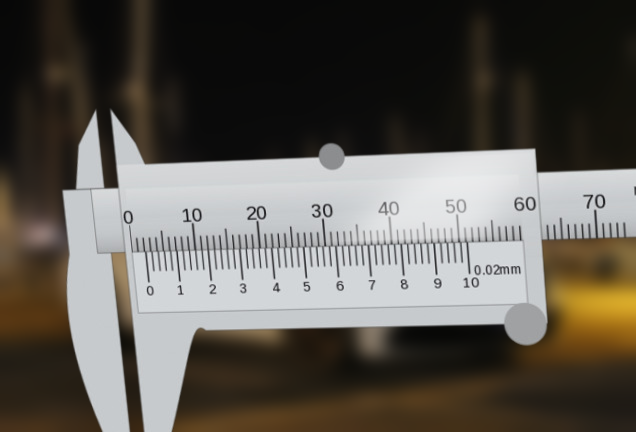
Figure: 2.2mm
